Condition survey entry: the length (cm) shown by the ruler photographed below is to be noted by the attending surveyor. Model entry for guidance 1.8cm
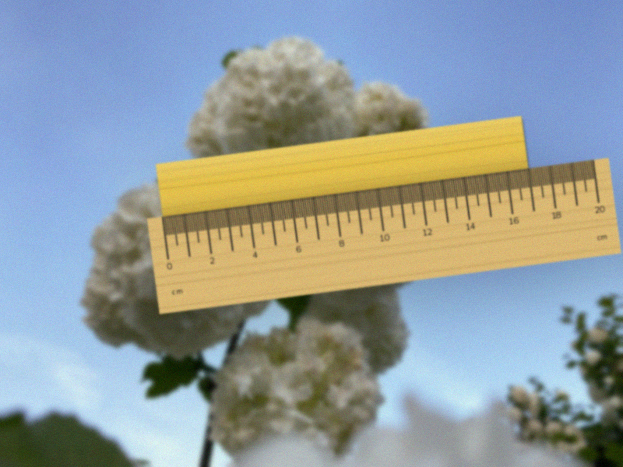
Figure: 17cm
